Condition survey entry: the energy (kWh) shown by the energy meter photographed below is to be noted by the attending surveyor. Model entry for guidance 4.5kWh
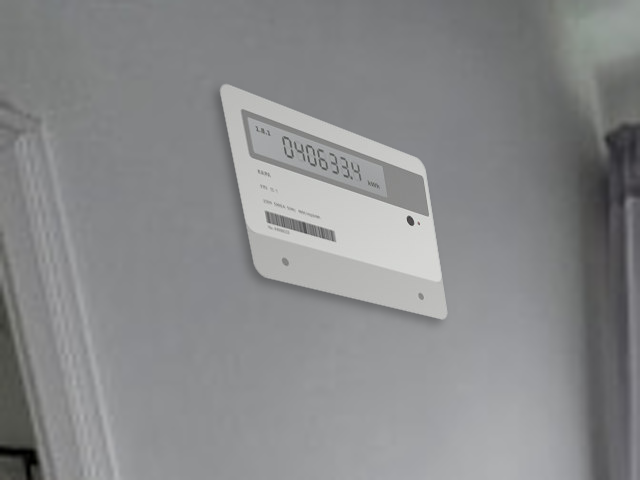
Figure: 40633.4kWh
